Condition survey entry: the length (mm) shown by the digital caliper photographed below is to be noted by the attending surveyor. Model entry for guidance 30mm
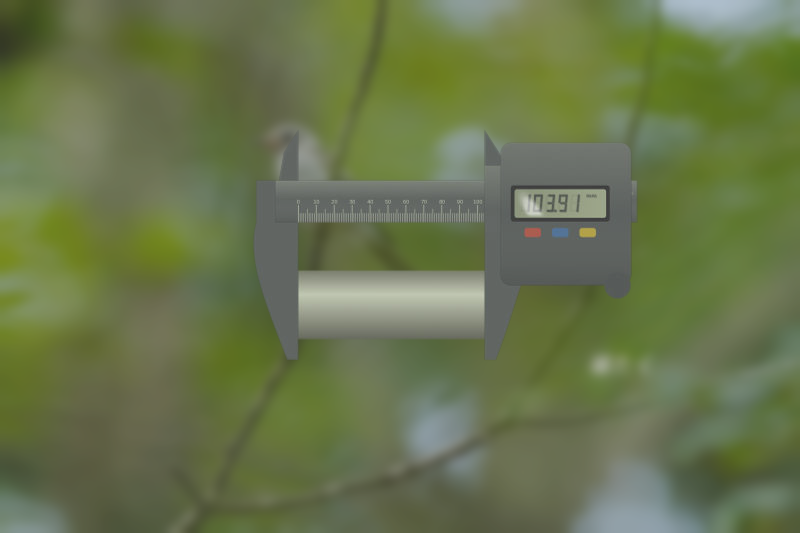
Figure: 103.91mm
